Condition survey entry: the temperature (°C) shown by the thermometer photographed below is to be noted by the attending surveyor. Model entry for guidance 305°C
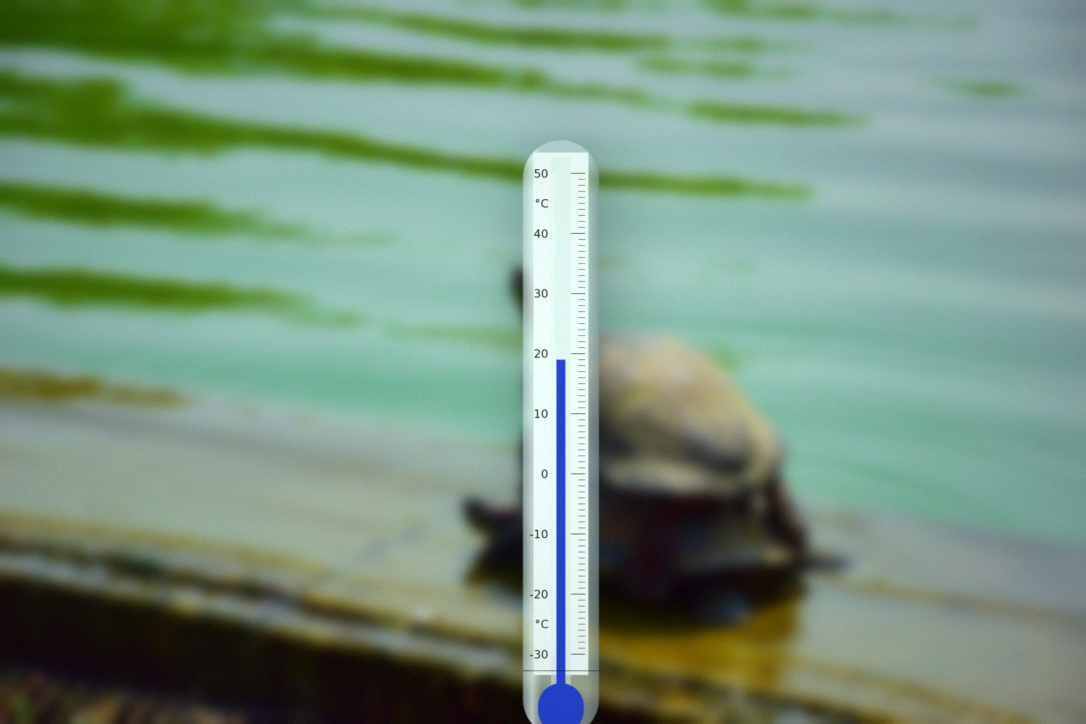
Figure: 19°C
